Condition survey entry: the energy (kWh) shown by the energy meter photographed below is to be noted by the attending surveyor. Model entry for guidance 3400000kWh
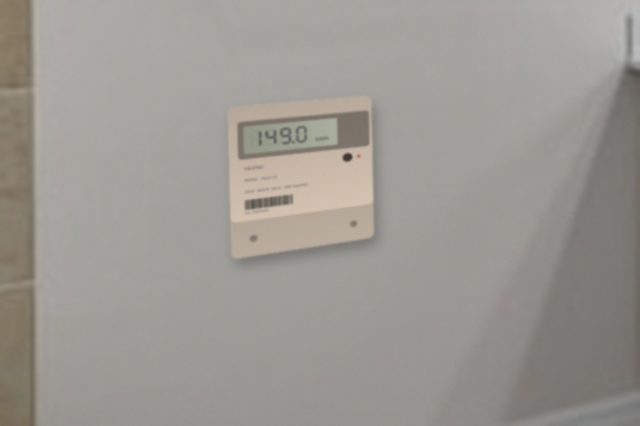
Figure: 149.0kWh
